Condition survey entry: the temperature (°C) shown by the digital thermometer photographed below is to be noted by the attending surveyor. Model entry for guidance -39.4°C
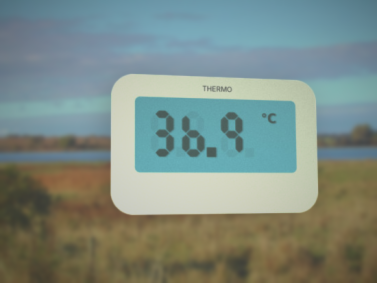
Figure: 36.9°C
